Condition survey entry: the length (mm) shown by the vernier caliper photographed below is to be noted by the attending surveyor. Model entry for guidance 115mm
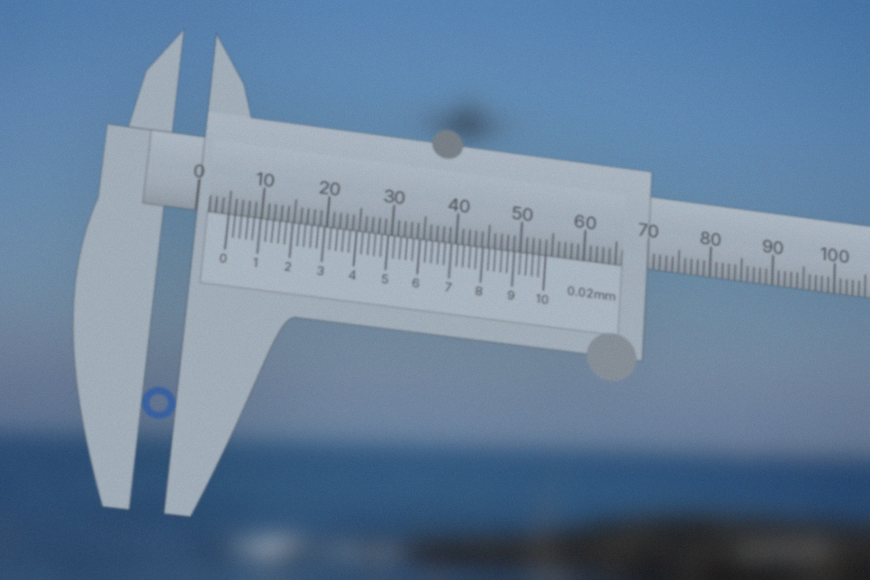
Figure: 5.0mm
